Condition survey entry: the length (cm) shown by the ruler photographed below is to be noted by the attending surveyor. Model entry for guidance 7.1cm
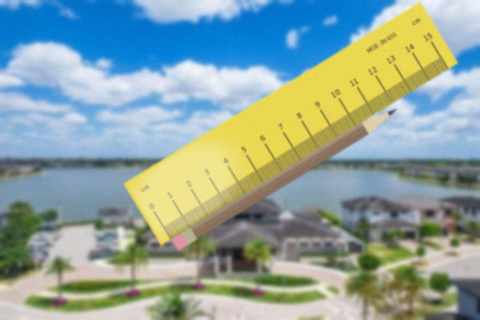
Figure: 12cm
